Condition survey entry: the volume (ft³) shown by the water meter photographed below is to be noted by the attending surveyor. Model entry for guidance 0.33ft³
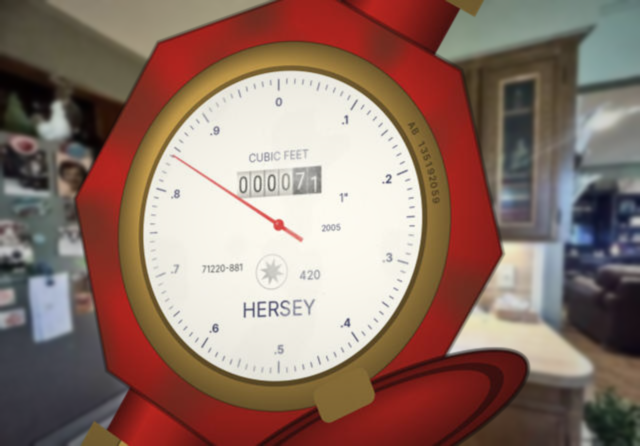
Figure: 70.84ft³
